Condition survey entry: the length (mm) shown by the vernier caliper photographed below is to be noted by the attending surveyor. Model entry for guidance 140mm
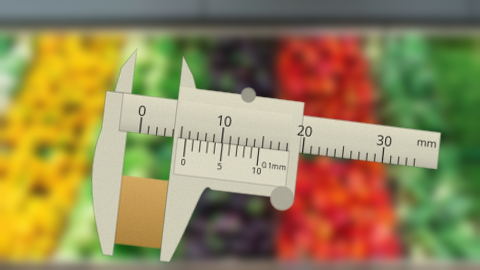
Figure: 5.6mm
